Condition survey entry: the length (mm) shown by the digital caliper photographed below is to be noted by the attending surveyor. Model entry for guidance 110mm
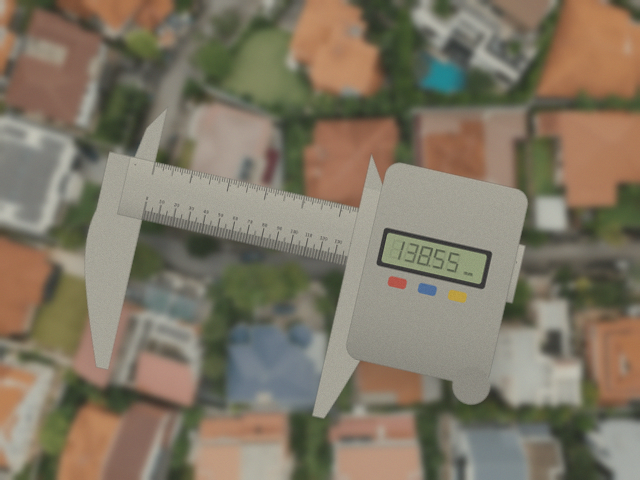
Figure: 138.55mm
